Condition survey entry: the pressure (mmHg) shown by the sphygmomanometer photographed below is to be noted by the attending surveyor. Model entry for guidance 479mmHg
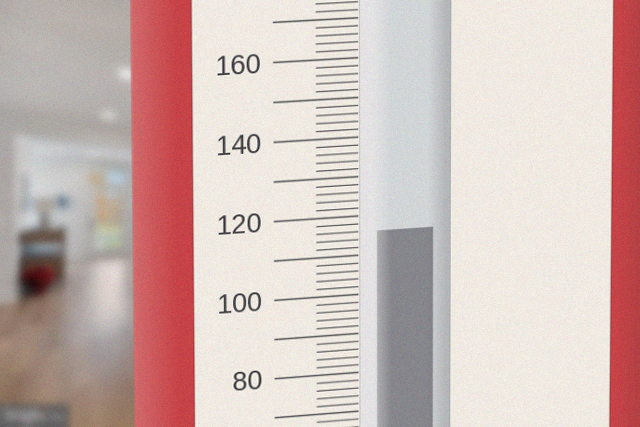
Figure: 116mmHg
